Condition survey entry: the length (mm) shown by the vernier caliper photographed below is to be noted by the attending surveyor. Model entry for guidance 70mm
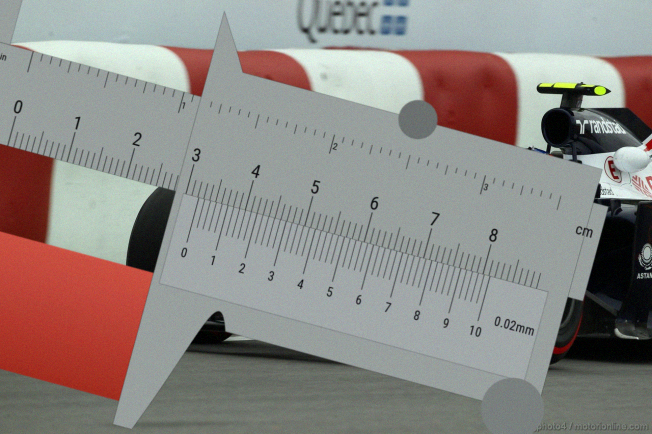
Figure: 32.2mm
